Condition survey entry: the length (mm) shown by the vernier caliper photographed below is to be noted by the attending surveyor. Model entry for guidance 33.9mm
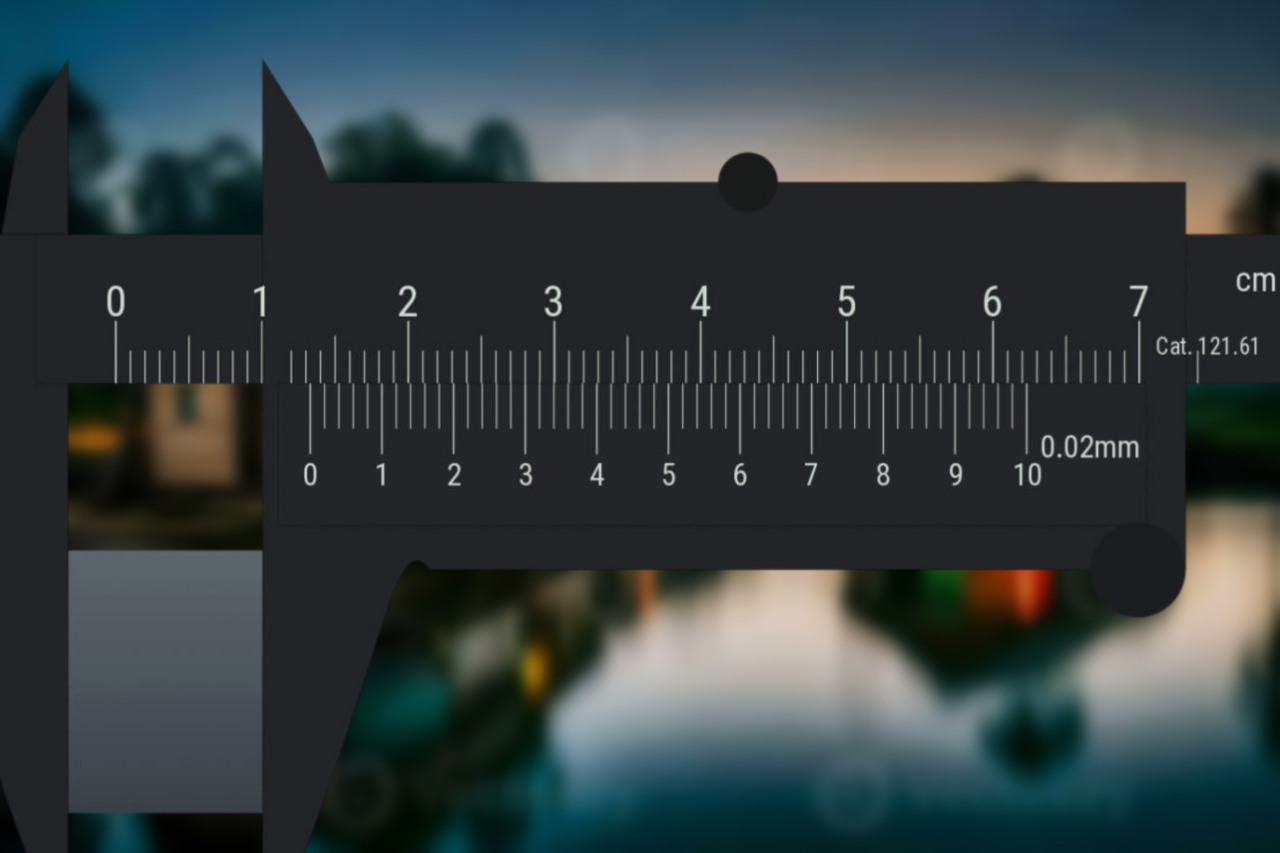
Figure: 13.3mm
